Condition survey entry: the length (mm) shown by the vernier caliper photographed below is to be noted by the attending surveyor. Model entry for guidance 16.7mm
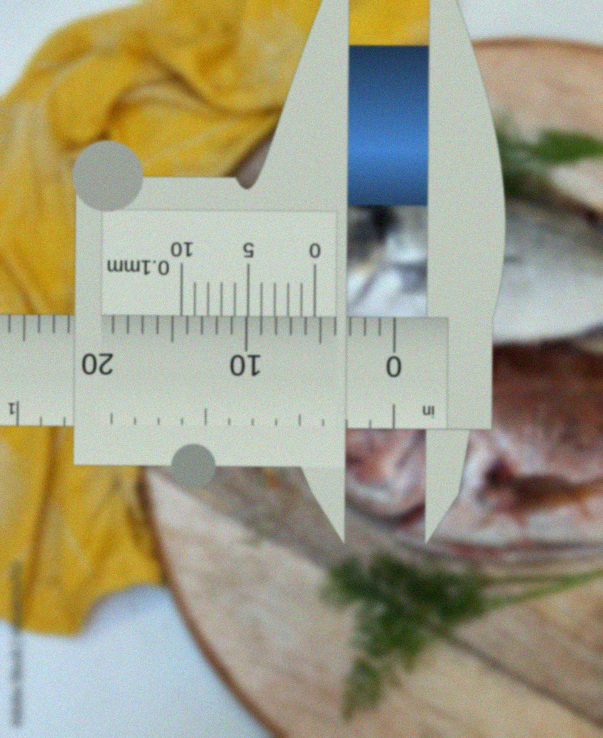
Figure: 5.4mm
